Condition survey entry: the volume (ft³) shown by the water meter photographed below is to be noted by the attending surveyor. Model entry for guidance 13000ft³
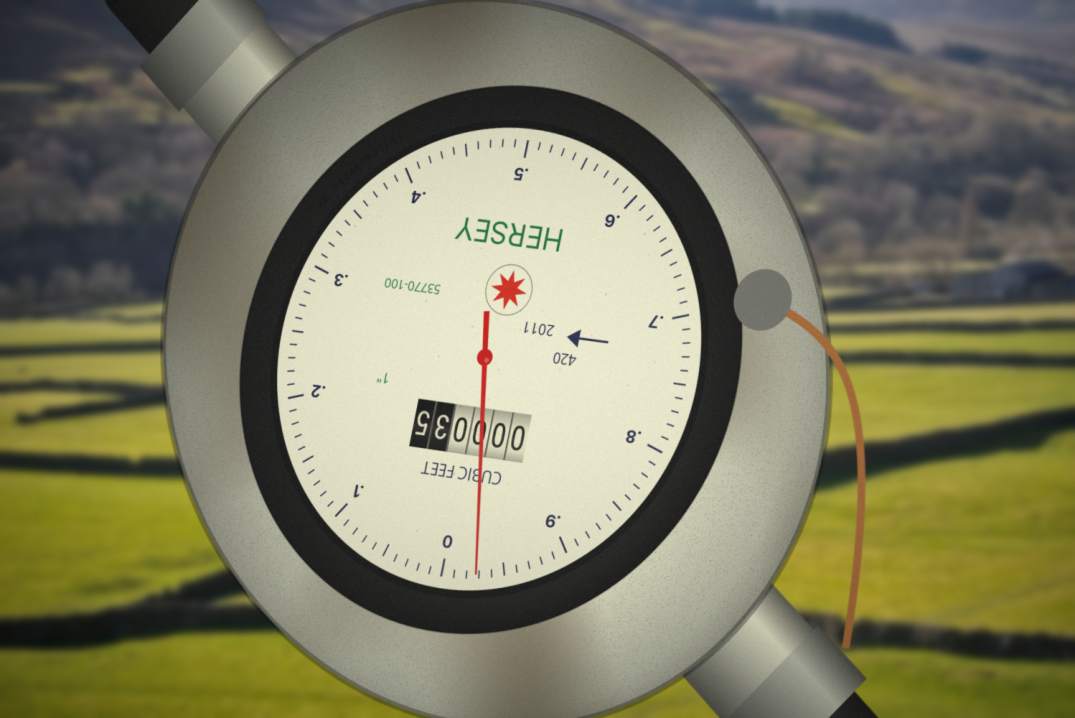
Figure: 34.97ft³
